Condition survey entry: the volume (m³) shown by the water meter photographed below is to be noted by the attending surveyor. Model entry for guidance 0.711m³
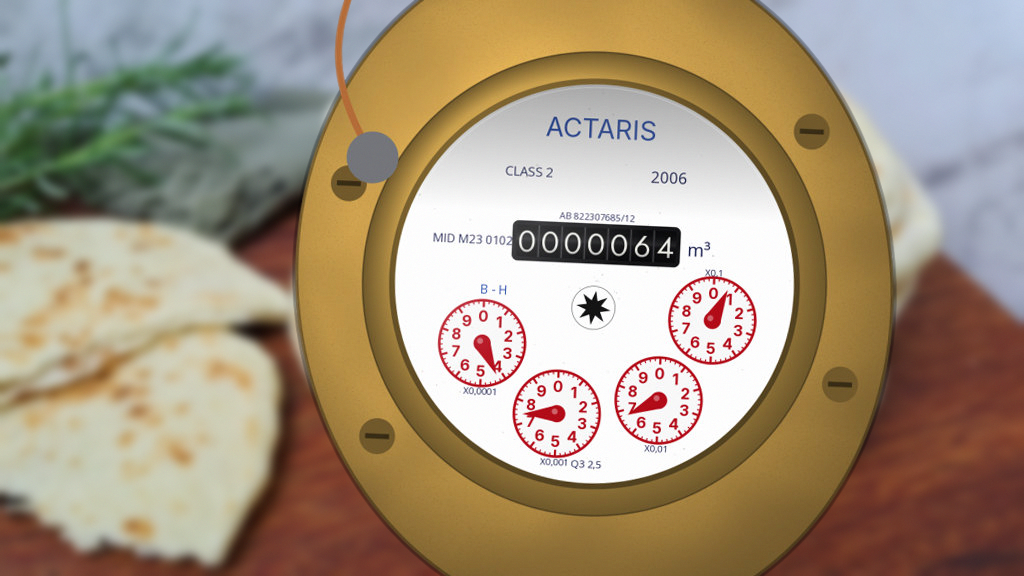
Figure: 64.0674m³
